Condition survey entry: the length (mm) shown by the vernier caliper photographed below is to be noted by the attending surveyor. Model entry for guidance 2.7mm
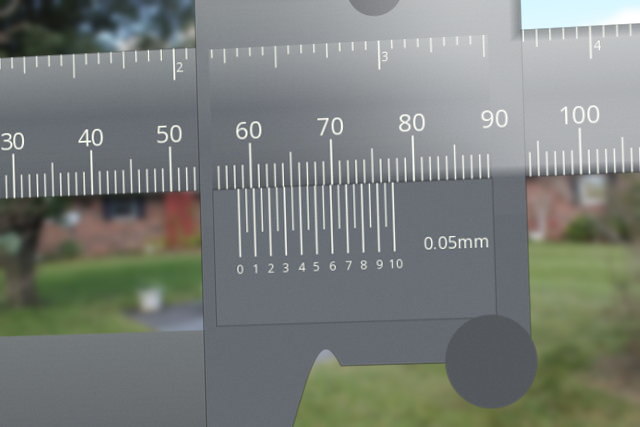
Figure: 58.4mm
